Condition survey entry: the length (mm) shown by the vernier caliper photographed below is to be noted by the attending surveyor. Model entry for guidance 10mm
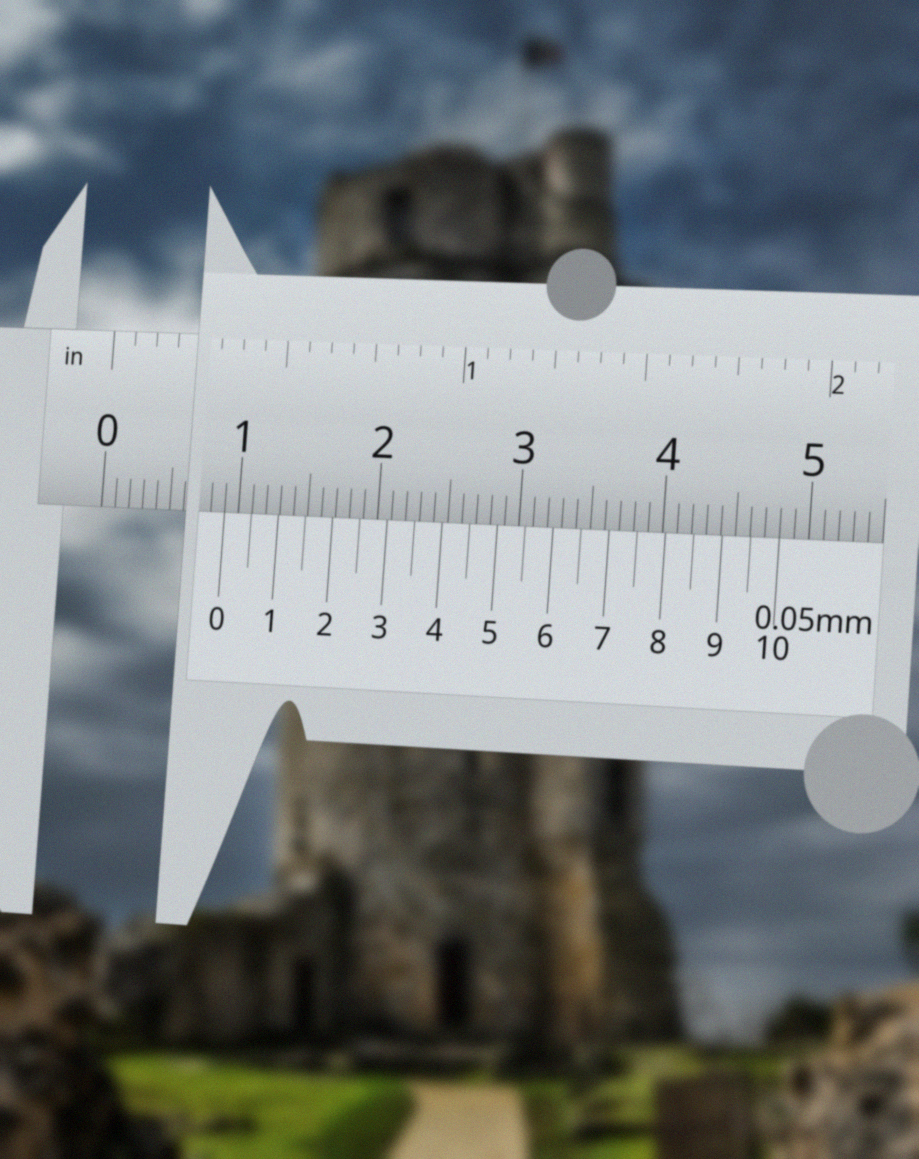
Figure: 9.0mm
